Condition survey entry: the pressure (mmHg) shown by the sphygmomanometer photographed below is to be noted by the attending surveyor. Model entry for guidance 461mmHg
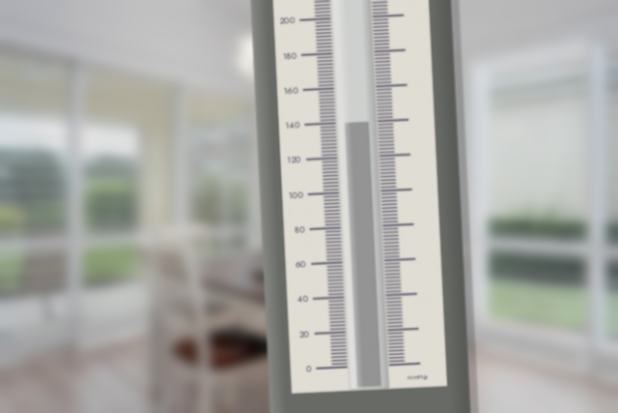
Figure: 140mmHg
